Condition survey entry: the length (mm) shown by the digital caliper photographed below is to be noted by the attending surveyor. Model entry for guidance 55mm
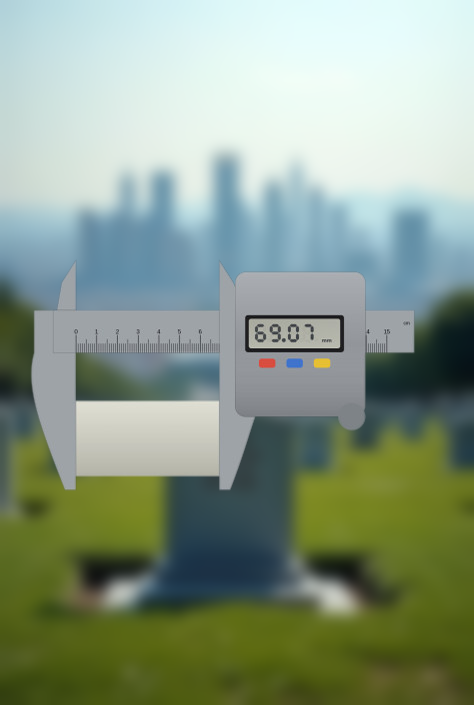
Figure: 69.07mm
